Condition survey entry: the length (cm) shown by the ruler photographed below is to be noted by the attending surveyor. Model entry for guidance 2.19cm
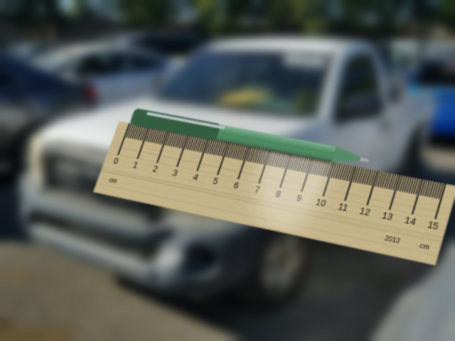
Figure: 11.5cm
